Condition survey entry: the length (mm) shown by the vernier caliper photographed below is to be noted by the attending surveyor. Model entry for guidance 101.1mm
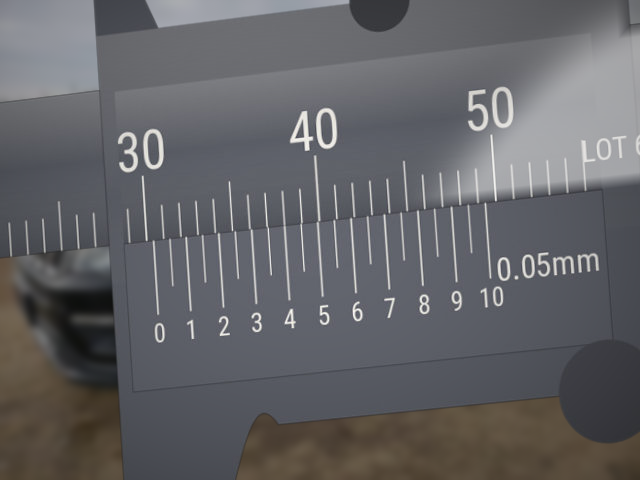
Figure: 30.4mm
